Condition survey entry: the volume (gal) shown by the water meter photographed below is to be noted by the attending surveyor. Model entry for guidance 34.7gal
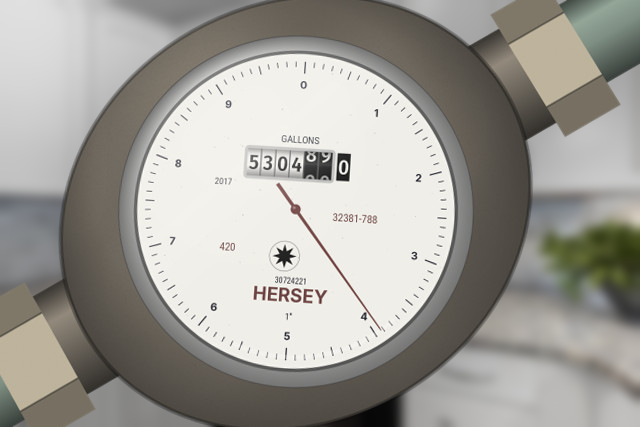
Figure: 5304893.9gal
